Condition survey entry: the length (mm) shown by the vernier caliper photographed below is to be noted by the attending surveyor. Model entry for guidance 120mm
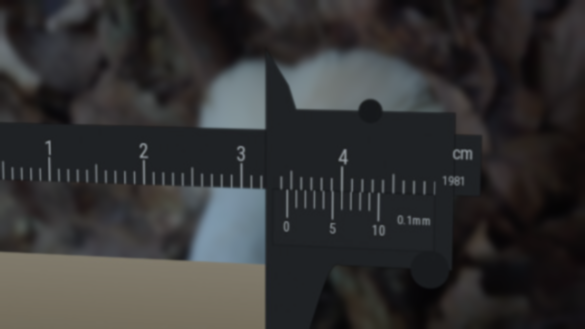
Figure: 34.6mm
